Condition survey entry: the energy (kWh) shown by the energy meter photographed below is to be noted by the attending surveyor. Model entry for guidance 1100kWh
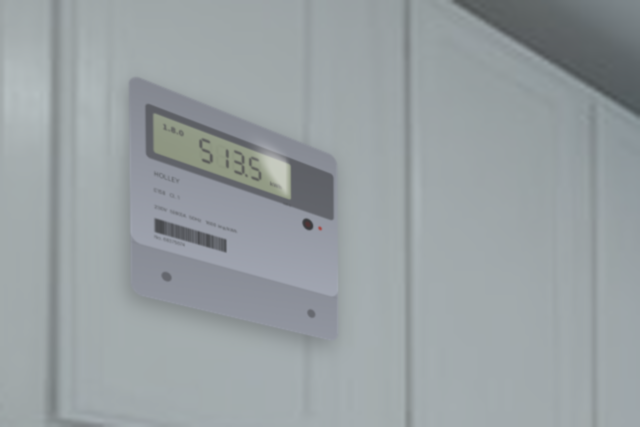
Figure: 513.5kWh
